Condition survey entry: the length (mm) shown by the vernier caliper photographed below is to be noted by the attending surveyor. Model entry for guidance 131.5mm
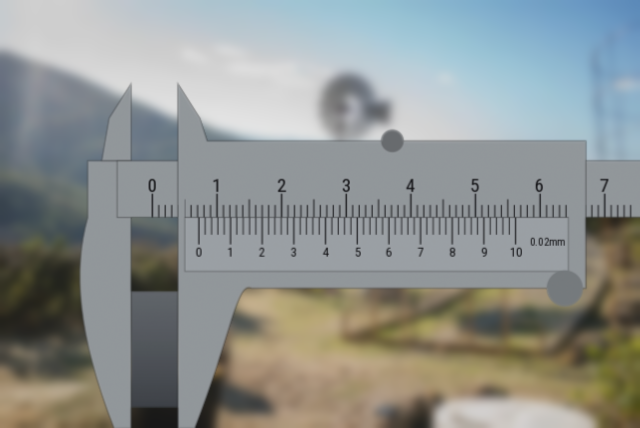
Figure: 7.2mm
